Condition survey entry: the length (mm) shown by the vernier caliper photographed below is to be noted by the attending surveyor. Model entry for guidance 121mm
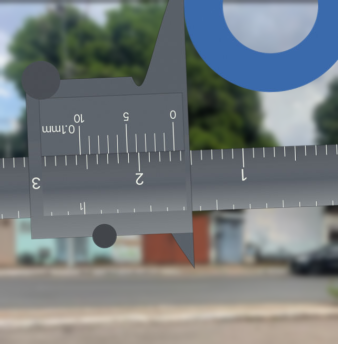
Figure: 16.6mm
